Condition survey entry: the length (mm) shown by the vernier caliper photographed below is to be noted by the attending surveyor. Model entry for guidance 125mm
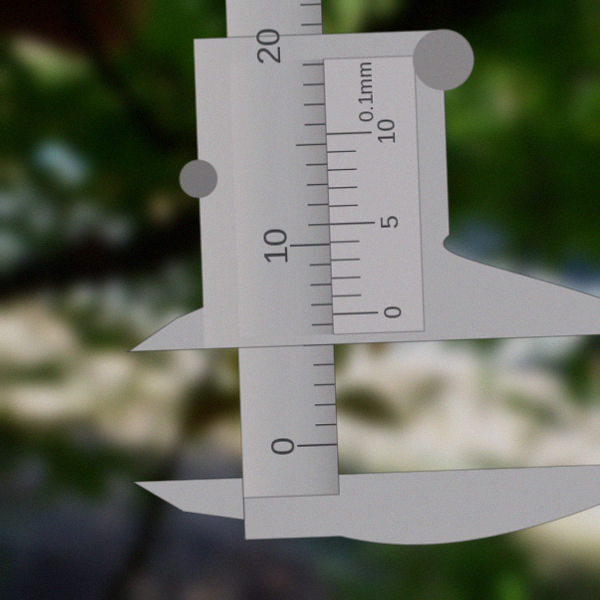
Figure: 6.5mm
